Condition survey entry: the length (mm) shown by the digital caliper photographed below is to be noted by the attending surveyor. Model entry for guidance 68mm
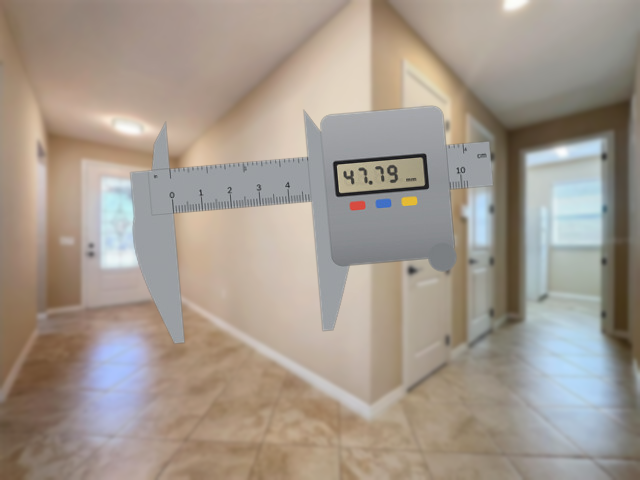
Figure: 47.79mm
